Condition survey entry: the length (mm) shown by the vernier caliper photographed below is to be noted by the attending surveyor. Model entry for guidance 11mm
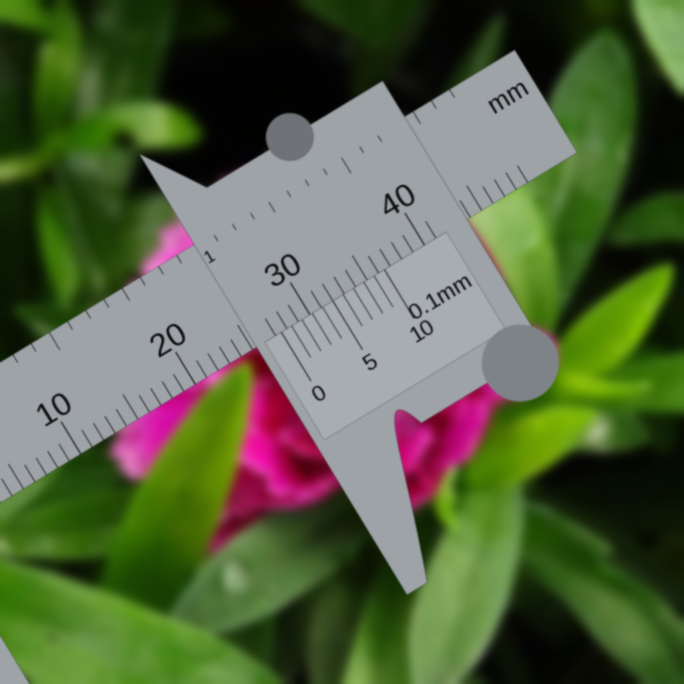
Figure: 27.5mm
